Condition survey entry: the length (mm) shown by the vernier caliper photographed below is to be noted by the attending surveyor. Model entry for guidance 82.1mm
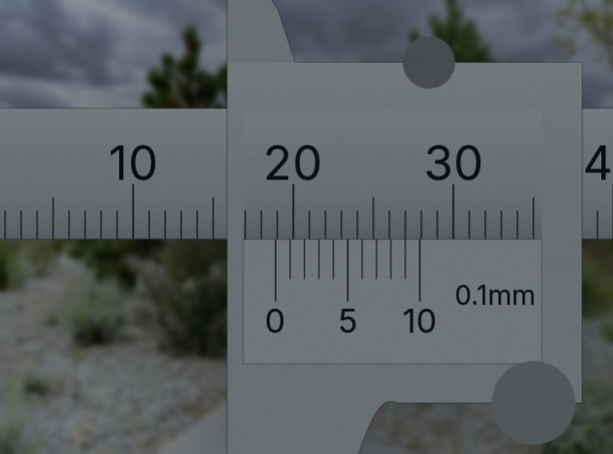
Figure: 18.9mm
